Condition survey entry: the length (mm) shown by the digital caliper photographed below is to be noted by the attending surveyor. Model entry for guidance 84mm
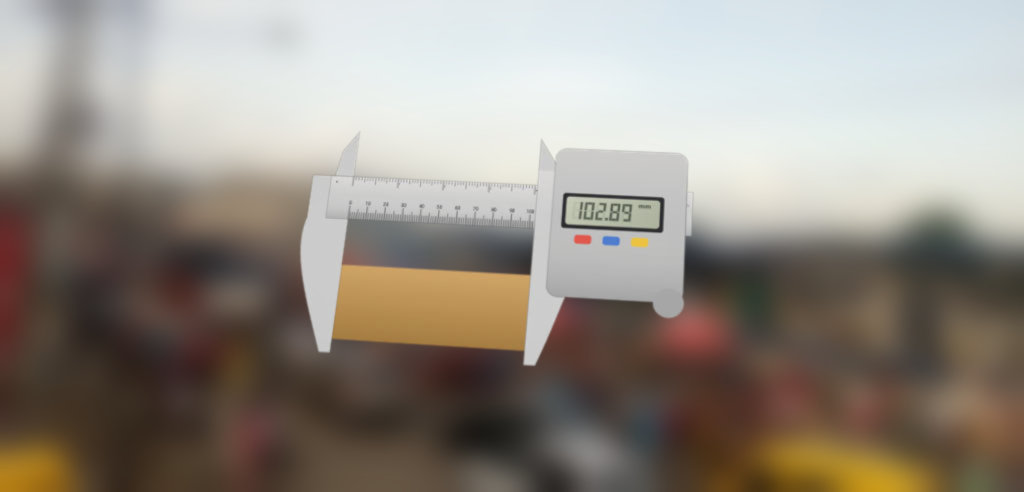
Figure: 102.89mm
